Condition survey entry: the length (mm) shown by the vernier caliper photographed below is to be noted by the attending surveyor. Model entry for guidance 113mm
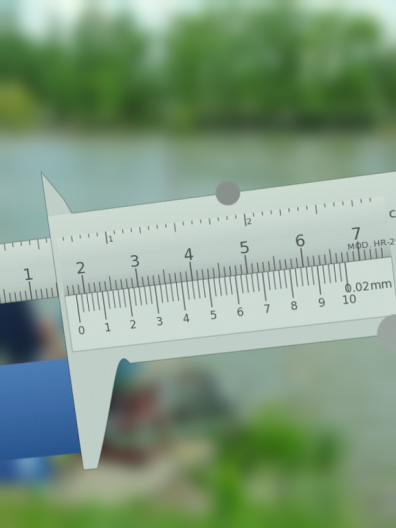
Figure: 18.4mm
